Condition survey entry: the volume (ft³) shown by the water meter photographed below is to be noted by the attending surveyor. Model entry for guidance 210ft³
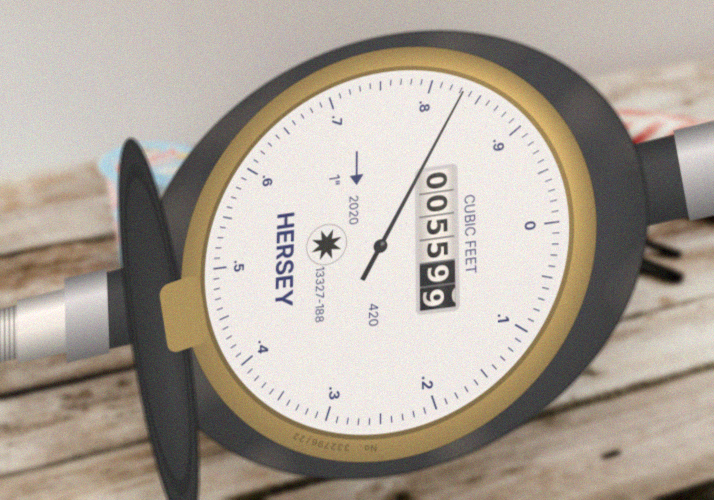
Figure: 5598.83ft³
